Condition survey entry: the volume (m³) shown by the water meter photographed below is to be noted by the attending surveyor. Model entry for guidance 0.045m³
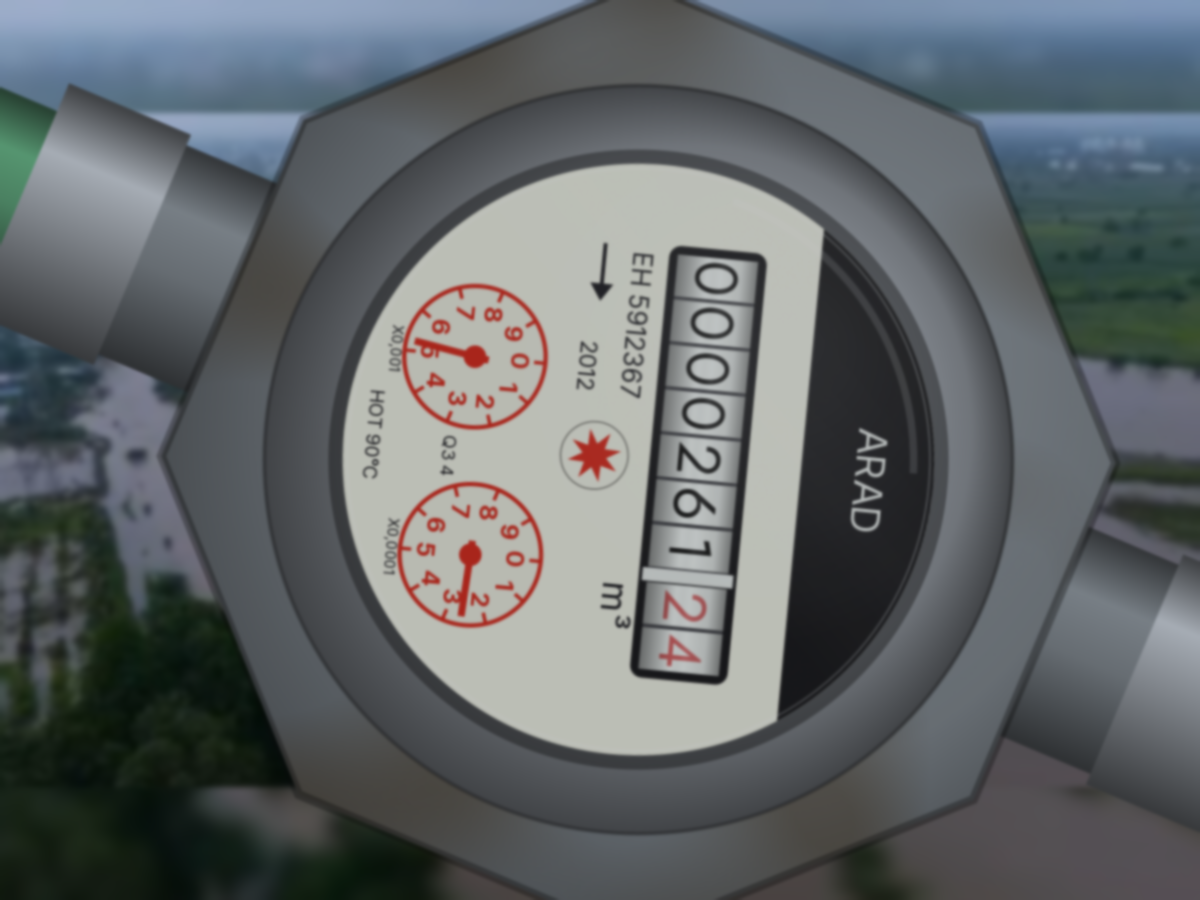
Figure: 261.2452m³
